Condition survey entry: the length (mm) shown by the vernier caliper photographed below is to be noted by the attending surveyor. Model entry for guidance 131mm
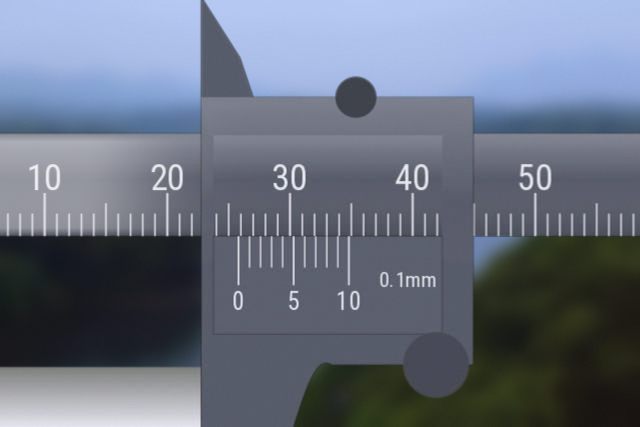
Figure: 25.8mm
